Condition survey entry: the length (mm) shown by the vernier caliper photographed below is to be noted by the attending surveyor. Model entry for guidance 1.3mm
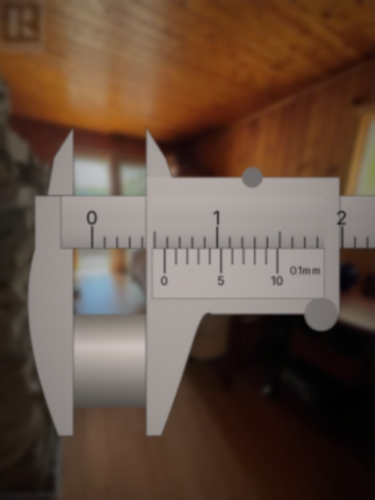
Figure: 5.8mm
